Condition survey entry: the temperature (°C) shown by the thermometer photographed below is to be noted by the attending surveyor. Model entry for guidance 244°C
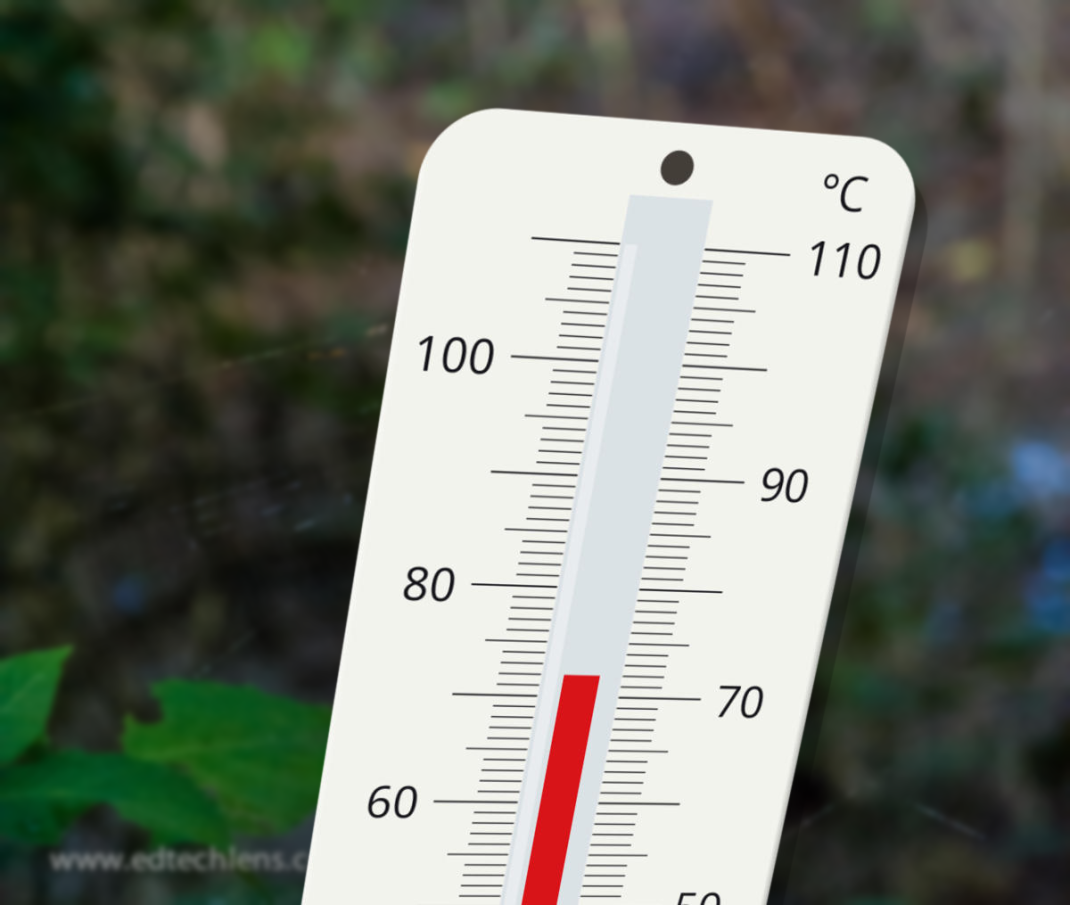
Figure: 72°C
